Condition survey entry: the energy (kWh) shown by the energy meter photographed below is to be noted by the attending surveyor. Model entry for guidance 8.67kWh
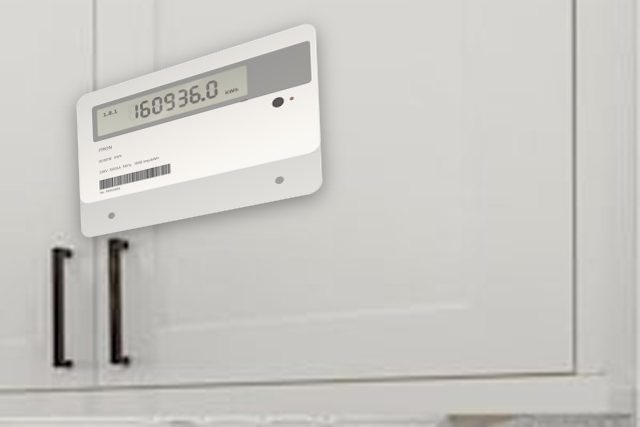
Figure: 160936.0kWh
